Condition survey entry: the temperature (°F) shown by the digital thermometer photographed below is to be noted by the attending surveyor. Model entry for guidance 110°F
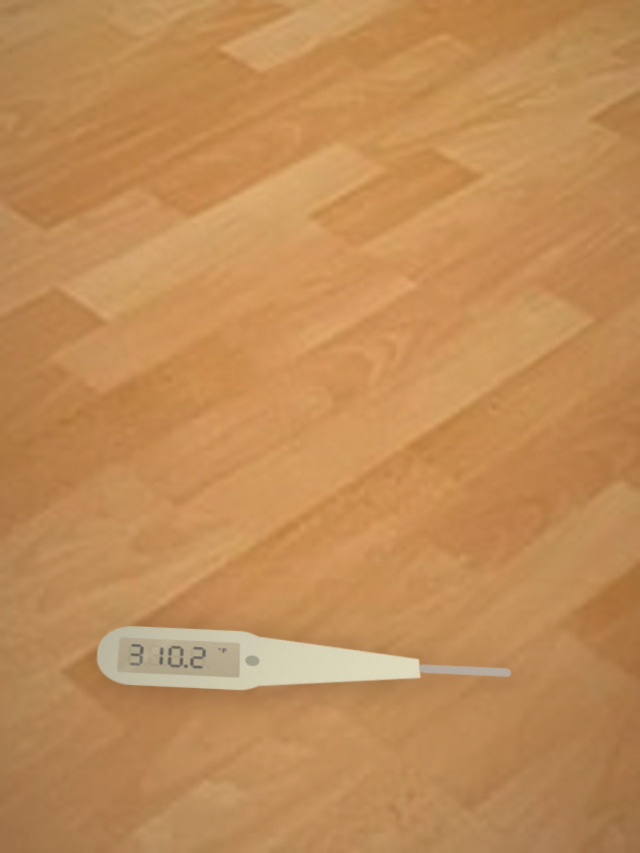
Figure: 310.2°F
